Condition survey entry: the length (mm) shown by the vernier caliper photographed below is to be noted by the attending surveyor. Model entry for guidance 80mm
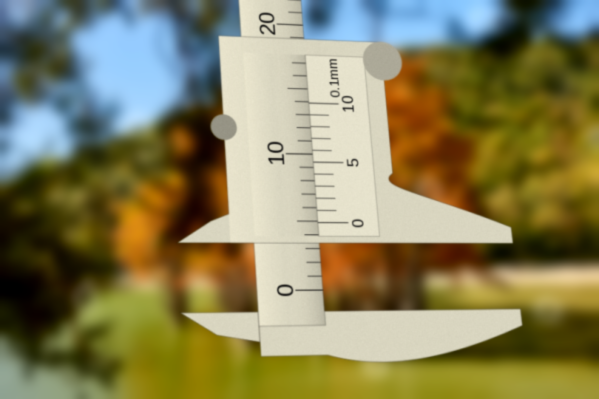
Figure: 4.9mm
